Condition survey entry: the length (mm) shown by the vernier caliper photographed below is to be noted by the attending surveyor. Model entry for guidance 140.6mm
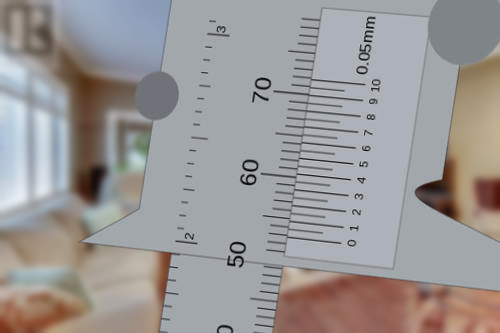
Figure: 52.8mm
